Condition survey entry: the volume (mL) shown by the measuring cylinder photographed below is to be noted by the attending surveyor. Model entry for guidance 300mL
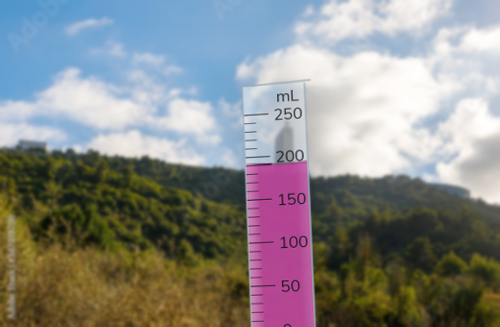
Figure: 190mL
